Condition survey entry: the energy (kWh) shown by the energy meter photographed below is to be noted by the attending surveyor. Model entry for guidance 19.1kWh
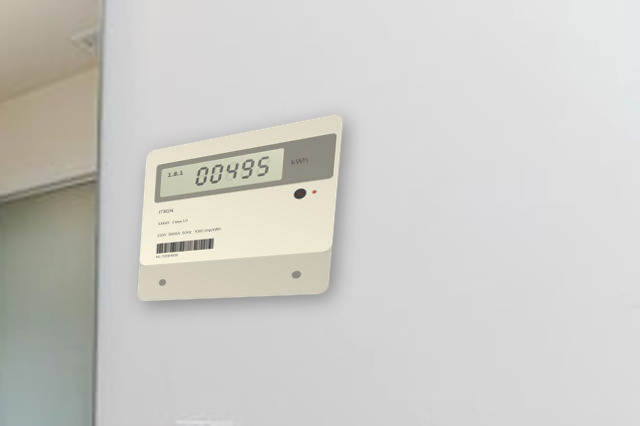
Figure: 495kWh
